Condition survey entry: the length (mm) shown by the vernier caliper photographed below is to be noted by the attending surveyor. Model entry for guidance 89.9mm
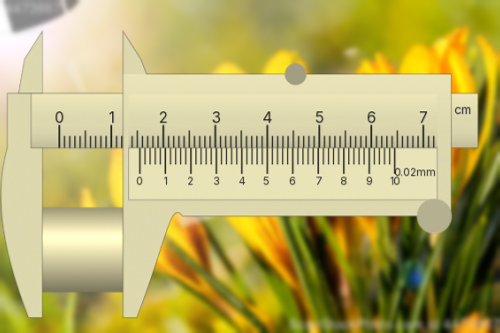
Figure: 15.5mm
